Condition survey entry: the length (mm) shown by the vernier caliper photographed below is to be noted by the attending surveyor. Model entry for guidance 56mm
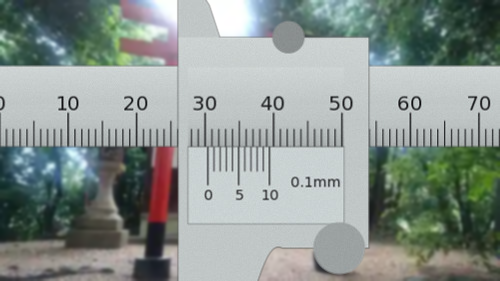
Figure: 30.4mm
